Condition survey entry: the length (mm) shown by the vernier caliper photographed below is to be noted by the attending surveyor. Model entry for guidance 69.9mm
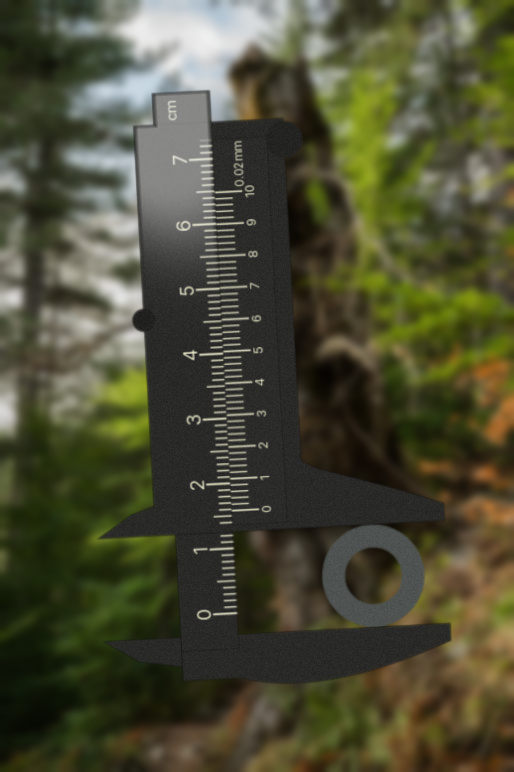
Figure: 15.8mm
